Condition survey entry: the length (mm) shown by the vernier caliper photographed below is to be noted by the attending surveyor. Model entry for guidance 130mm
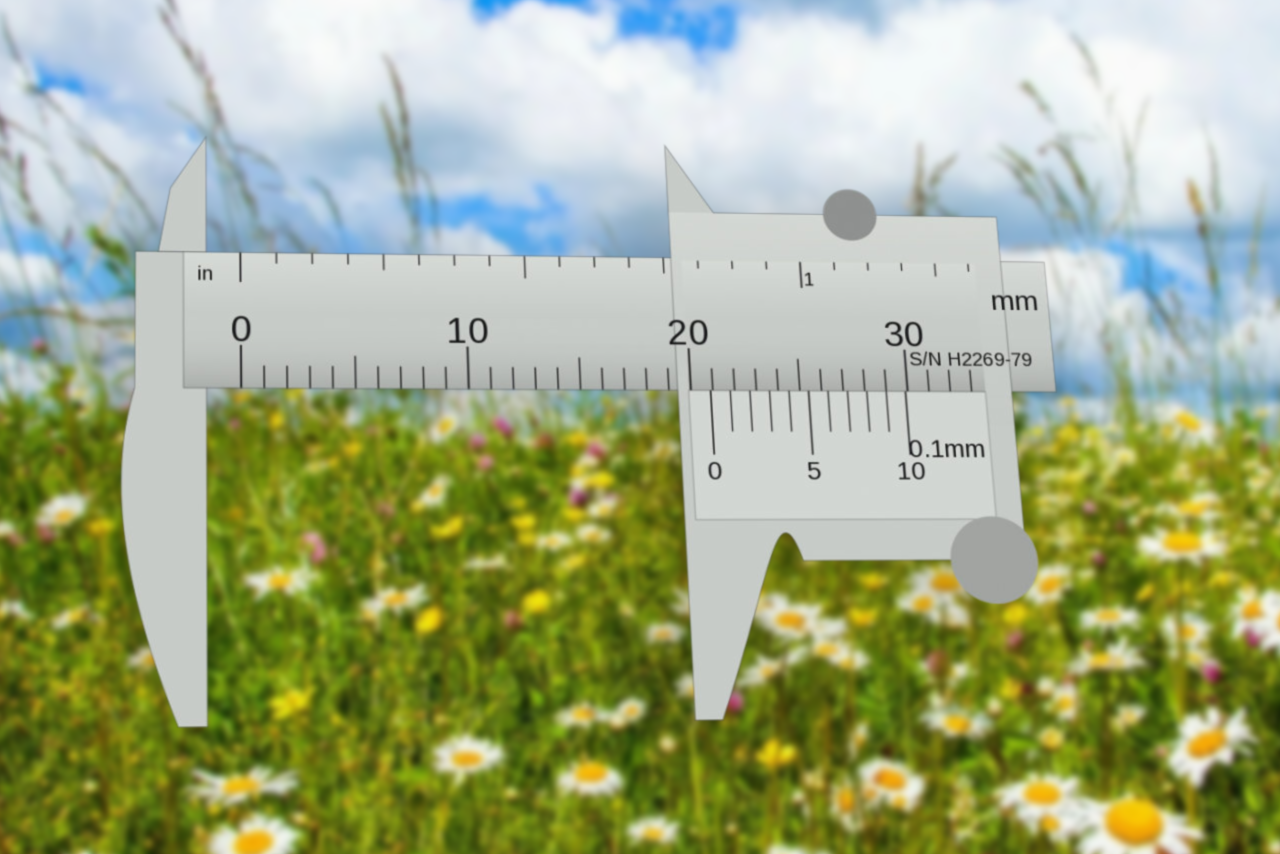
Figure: 20.9mm
